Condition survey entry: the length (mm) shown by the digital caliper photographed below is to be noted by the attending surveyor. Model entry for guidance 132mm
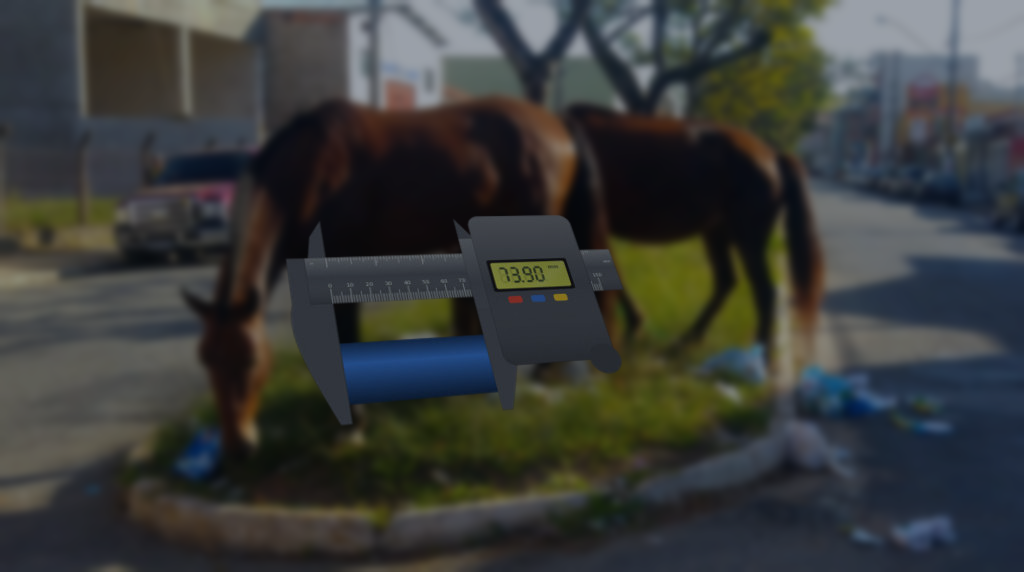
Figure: 73.90mm
